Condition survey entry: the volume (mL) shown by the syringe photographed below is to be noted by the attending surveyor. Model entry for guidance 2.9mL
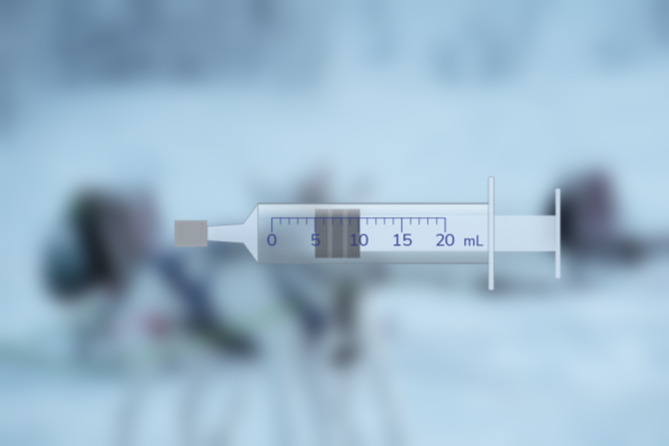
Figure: 5mL
